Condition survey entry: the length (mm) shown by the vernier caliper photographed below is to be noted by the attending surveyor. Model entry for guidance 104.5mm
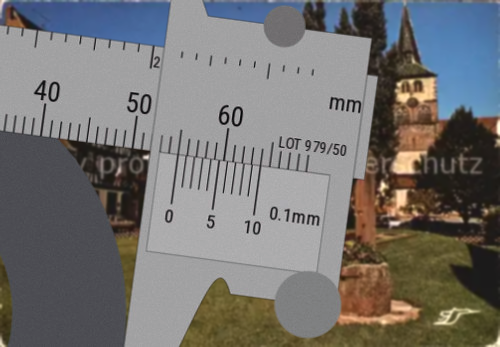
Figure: 55.0mm
